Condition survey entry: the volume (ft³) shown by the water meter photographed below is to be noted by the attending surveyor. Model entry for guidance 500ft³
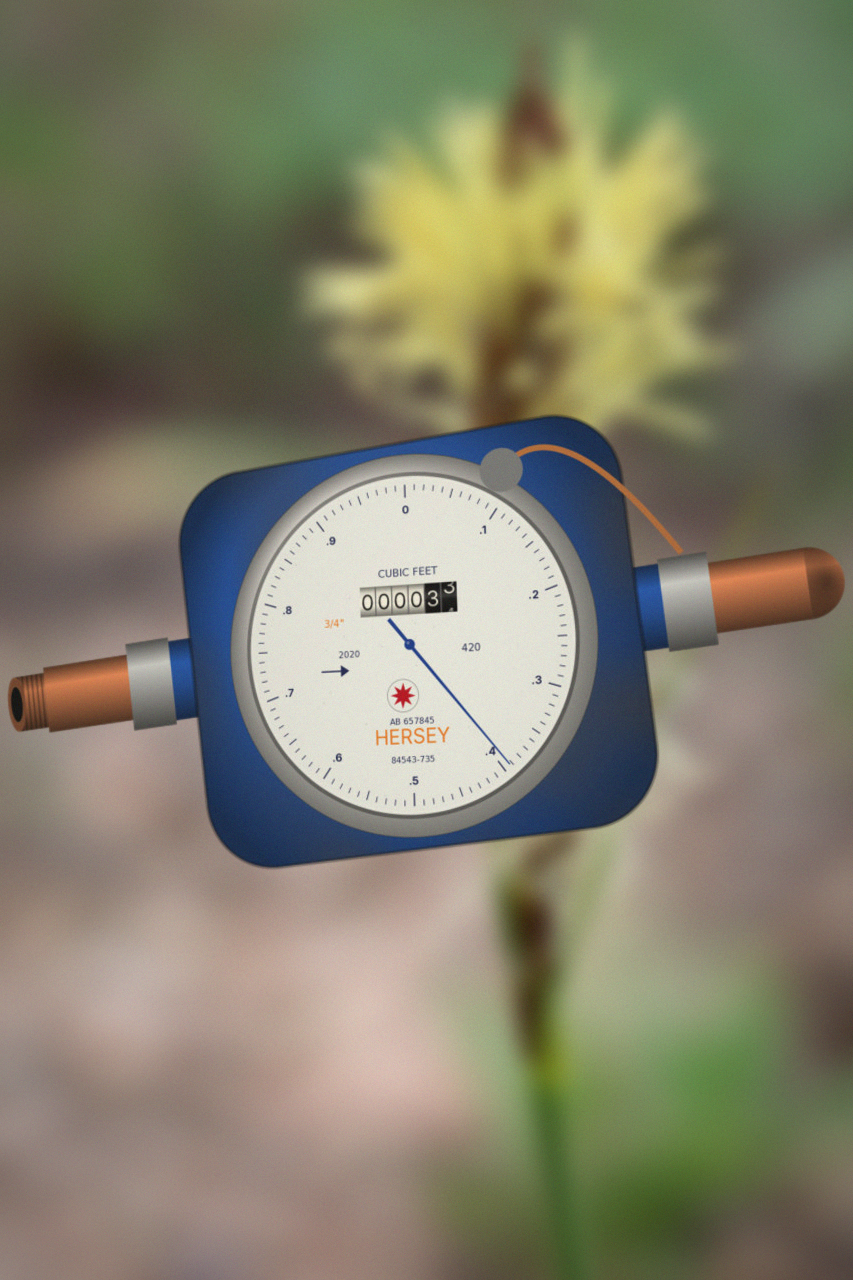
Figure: 33.39ft³
